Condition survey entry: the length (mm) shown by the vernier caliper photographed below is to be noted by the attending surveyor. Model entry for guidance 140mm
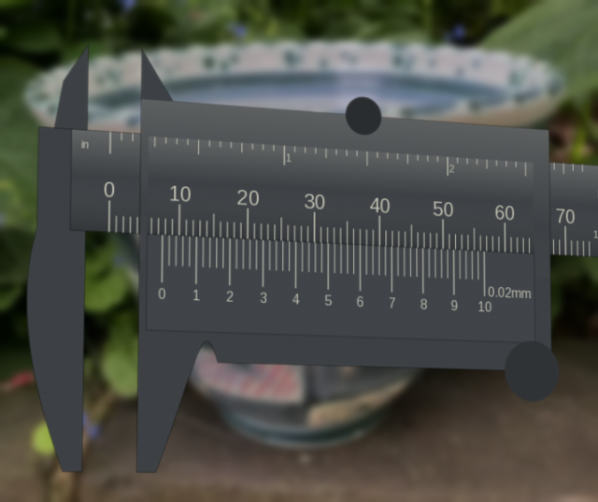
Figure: 7.6mm
